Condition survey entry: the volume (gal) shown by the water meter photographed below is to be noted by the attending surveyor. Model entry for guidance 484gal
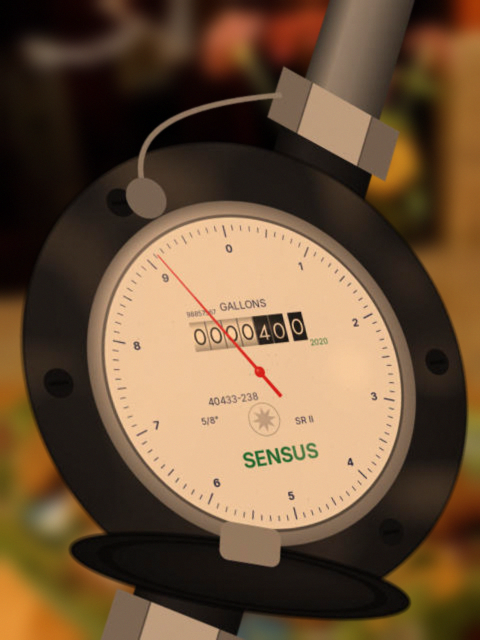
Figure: 399.1gal
